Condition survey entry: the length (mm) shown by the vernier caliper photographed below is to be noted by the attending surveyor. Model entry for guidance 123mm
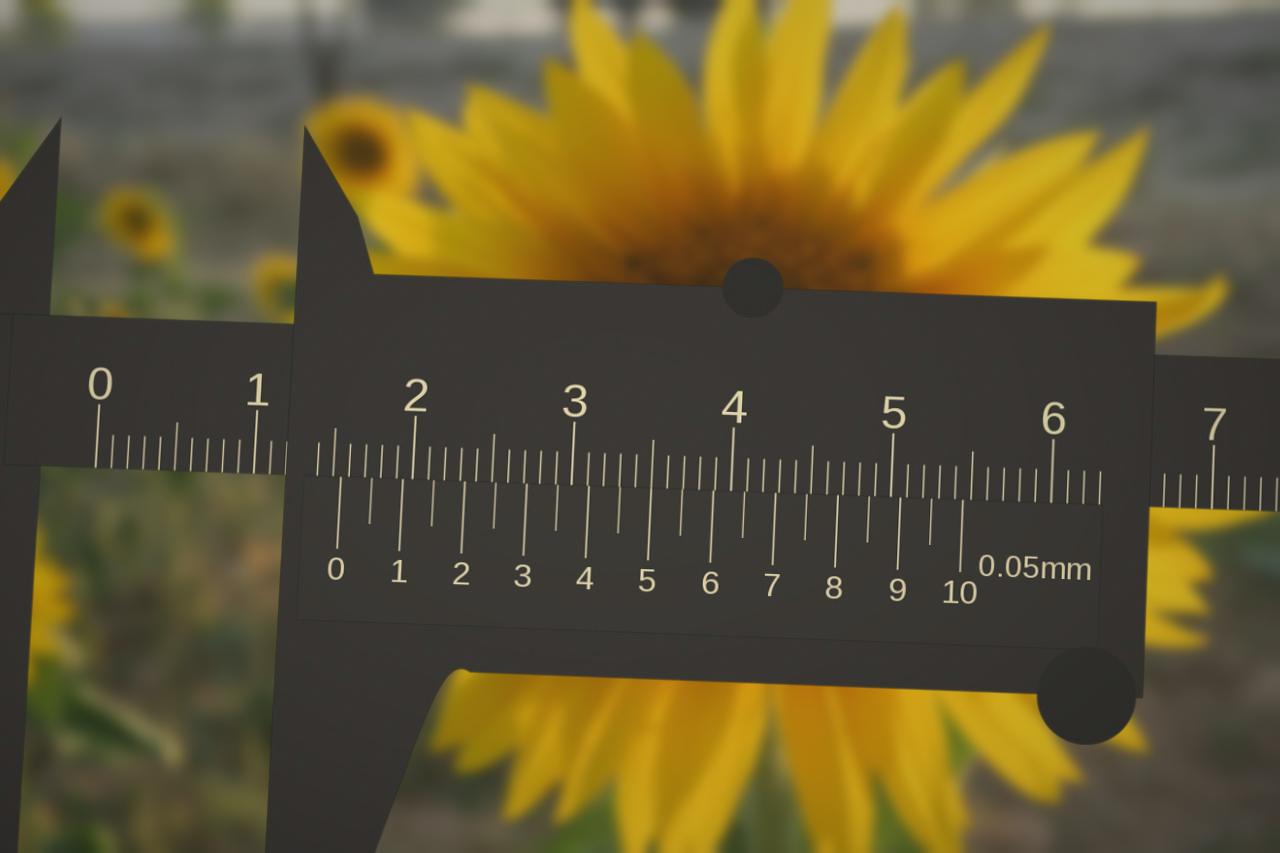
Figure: 15.5mm
